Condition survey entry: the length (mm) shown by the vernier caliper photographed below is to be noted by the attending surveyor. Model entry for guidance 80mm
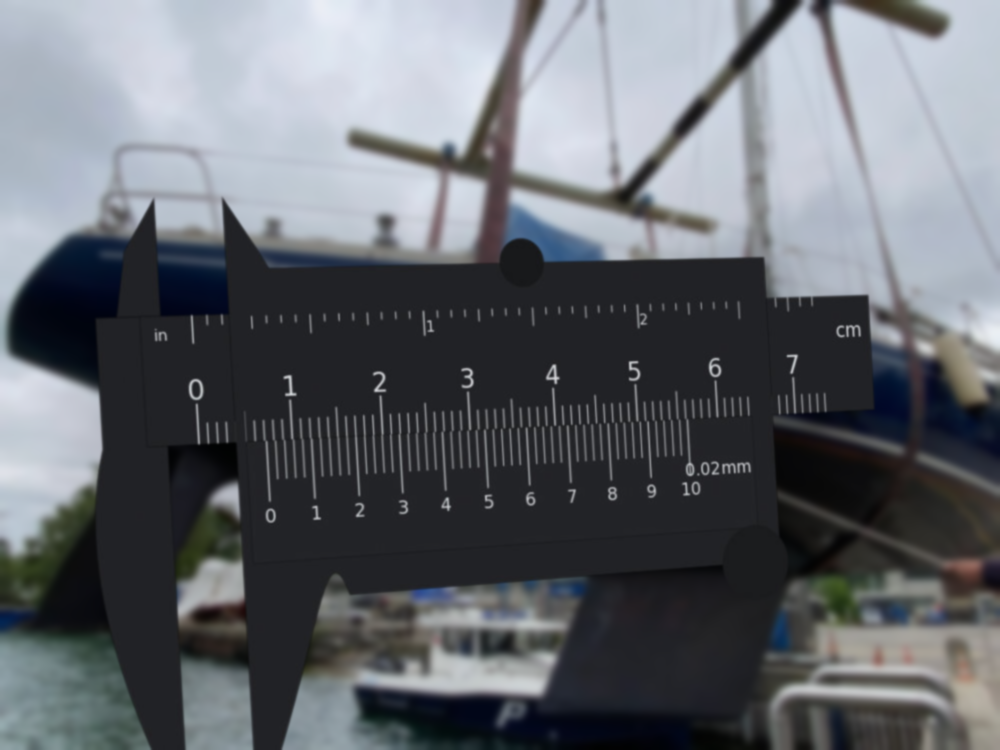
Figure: 7.2mm
